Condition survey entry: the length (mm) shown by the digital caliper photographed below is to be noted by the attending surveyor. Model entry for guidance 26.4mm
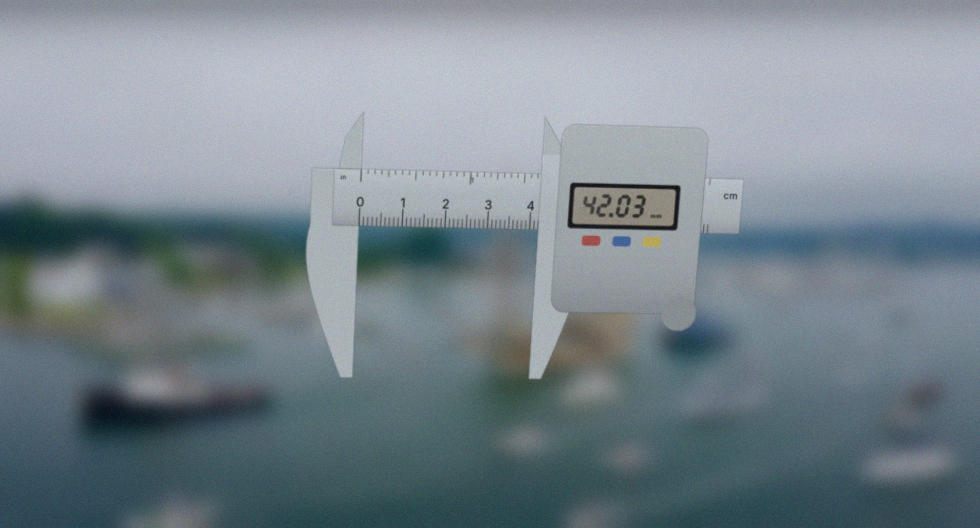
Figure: 42.03mm
